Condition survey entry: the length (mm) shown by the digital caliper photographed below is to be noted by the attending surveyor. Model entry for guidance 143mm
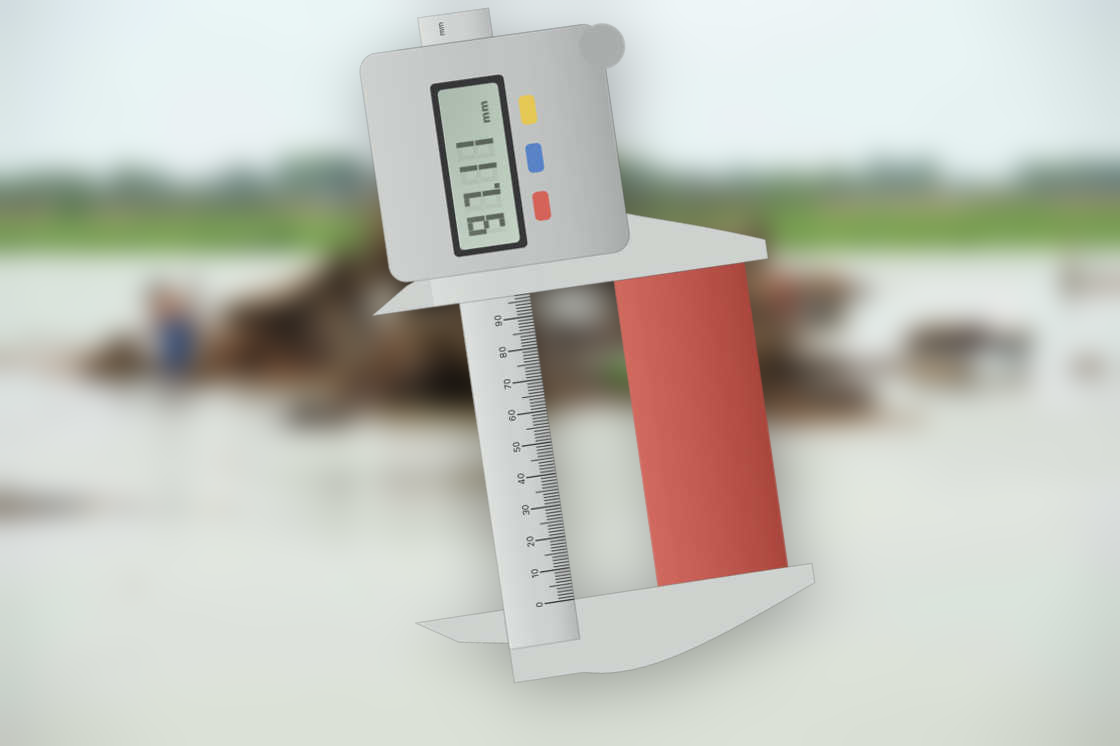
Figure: 97.11mm
